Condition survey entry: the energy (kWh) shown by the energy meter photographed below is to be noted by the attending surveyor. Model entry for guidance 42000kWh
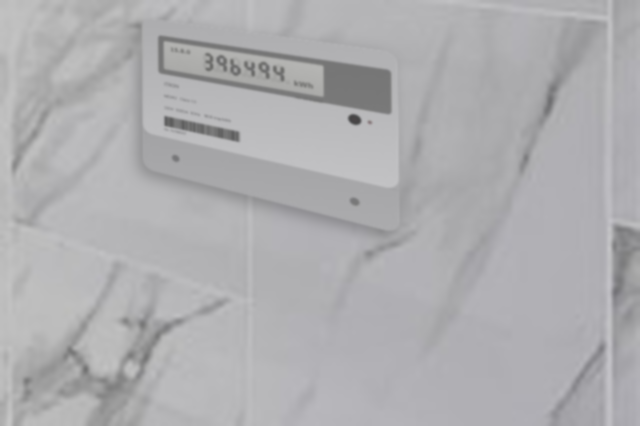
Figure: 396494kWh
